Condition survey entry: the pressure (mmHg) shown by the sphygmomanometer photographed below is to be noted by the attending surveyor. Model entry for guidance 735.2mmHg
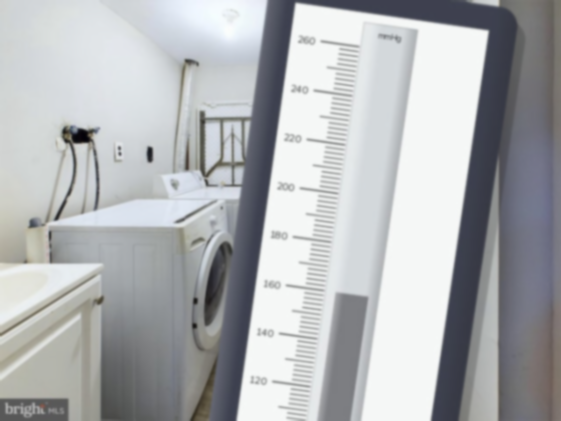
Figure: 160mmHg
